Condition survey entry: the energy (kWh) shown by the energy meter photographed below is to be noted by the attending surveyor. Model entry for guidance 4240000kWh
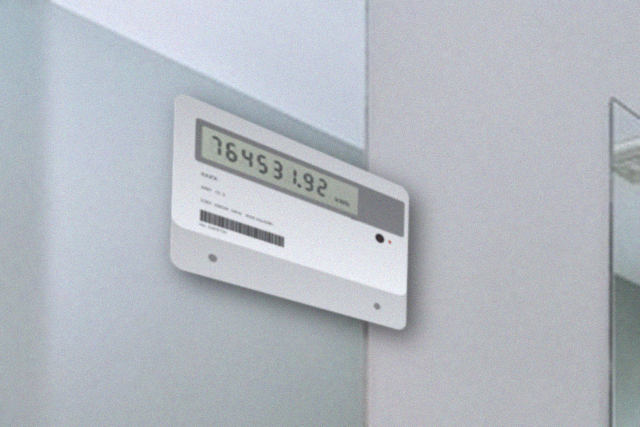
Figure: 764531.92kWh
